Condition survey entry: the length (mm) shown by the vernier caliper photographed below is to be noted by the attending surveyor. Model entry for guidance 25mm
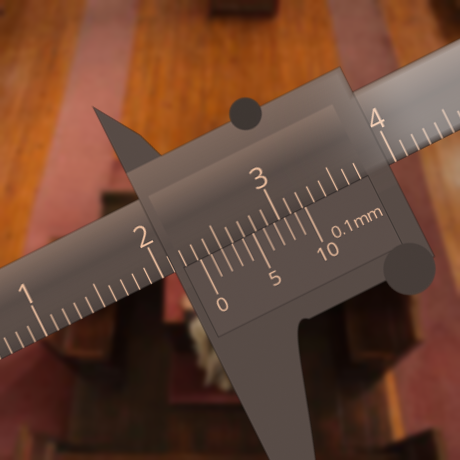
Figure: 23.2mm
